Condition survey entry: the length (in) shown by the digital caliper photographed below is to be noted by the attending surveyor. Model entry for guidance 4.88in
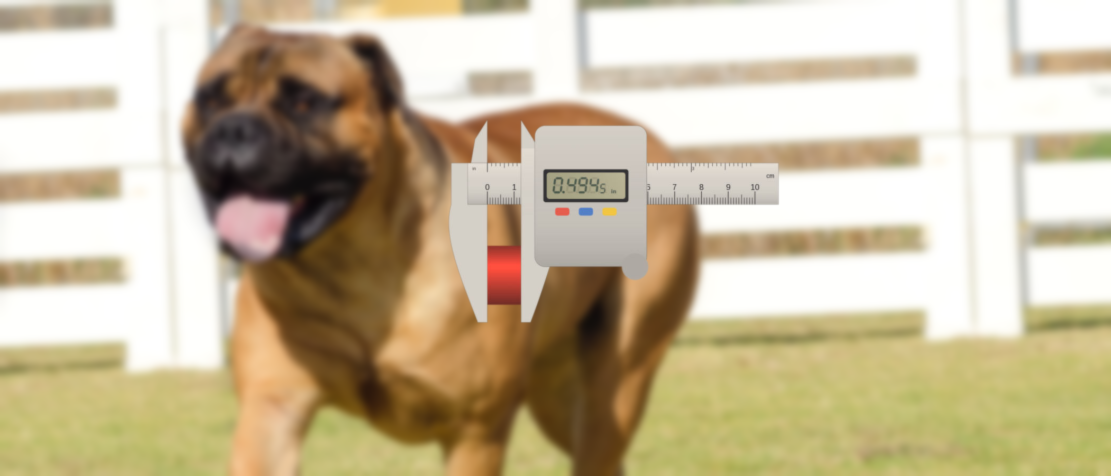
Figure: 0.4945in
